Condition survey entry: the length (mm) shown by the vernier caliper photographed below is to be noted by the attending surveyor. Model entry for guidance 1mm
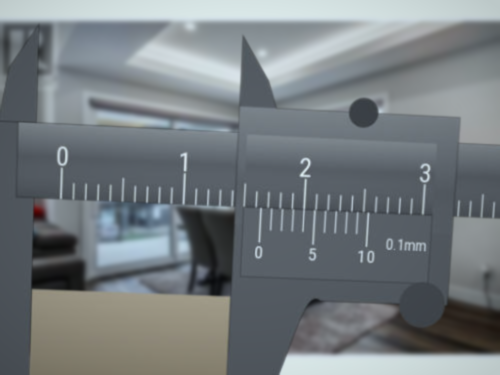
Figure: 16.4mm
